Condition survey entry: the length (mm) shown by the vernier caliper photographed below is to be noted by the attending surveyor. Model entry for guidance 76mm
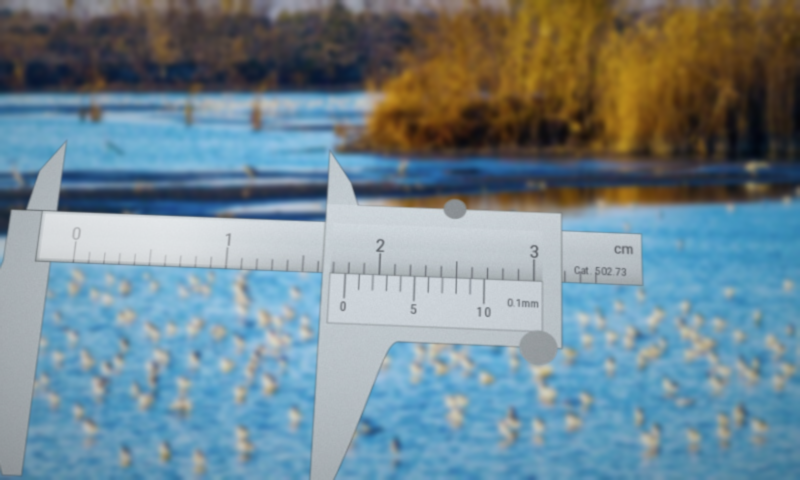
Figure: 17.8mm
